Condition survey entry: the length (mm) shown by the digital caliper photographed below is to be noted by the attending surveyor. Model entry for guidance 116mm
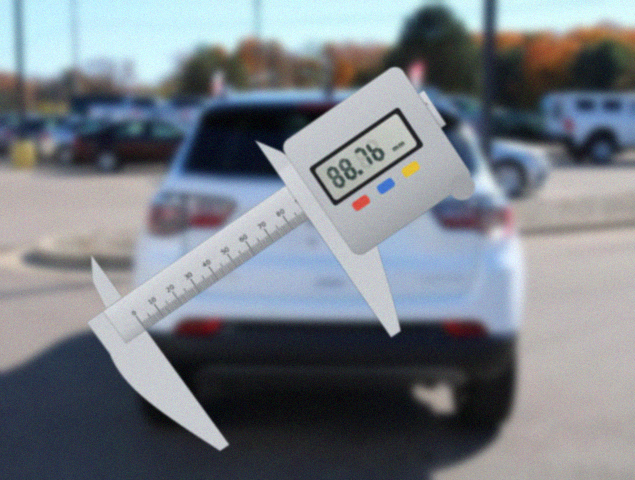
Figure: 88.76mm
